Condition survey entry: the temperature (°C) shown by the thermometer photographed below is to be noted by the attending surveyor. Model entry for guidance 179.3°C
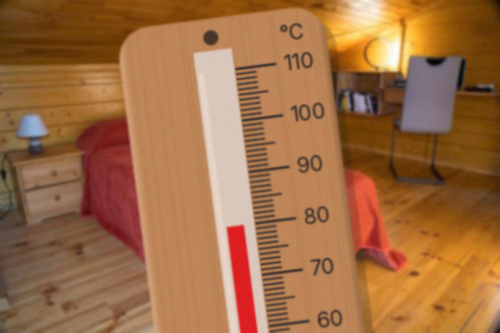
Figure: 80°C
